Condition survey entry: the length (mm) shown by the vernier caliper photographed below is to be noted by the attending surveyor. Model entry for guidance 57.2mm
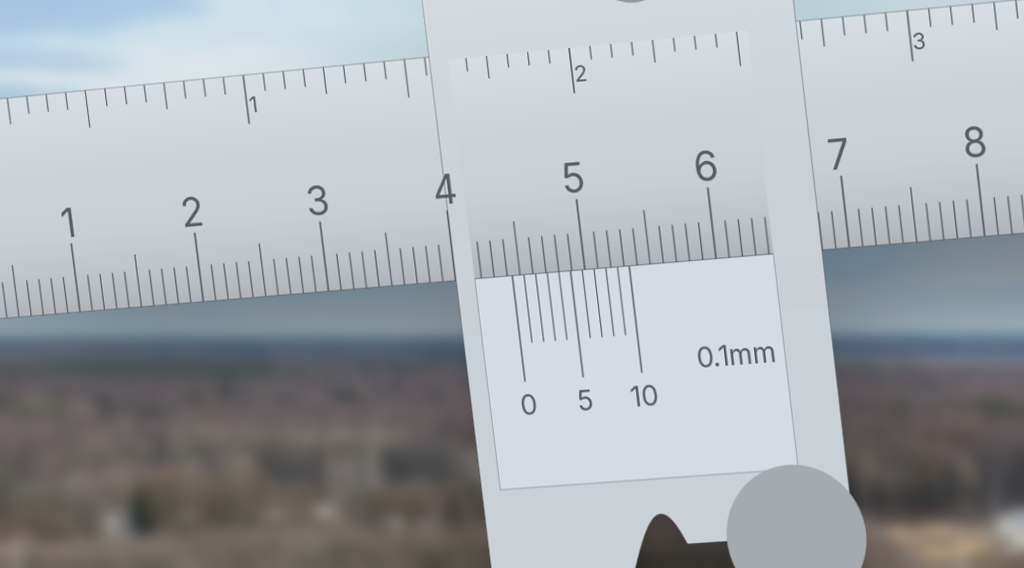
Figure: 44.4mm
